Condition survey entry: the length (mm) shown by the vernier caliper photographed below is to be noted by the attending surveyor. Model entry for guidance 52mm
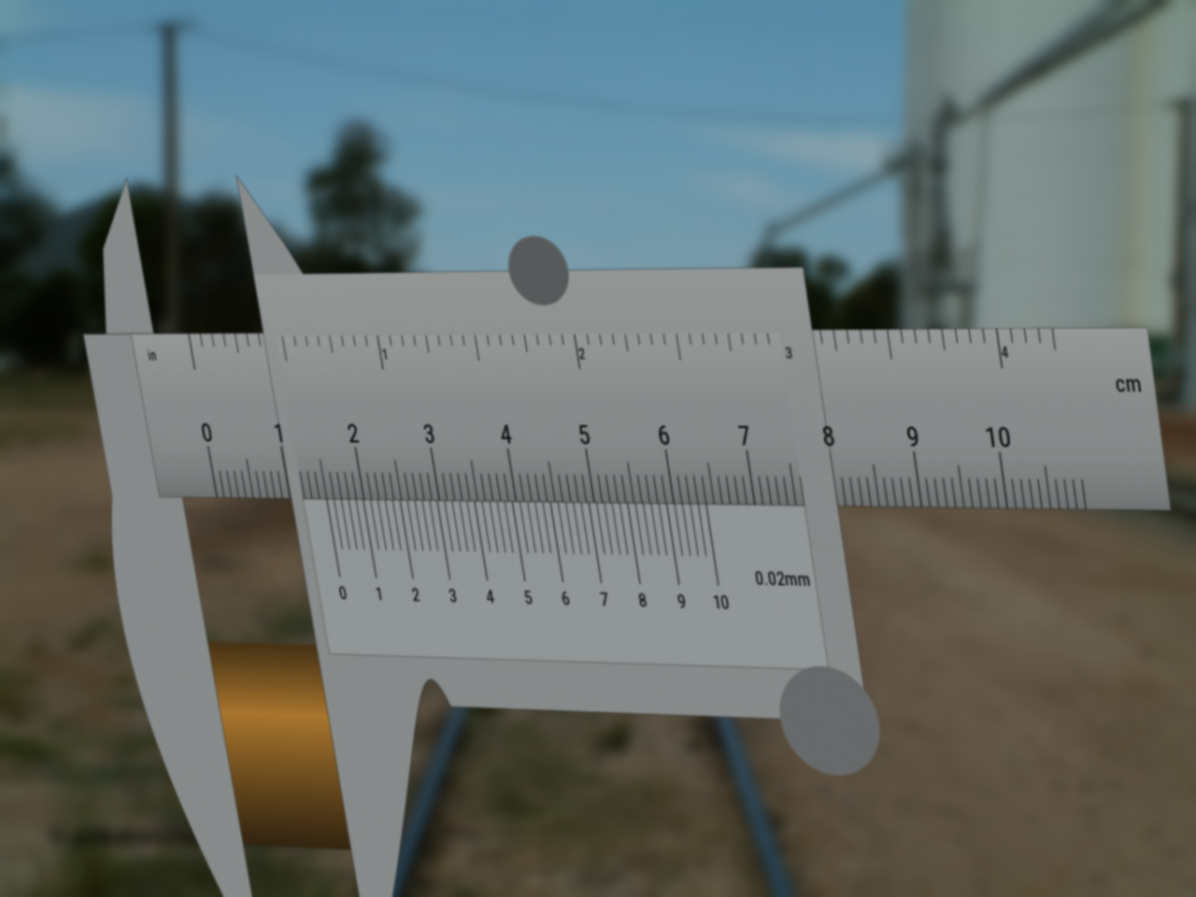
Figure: 15.0mm
